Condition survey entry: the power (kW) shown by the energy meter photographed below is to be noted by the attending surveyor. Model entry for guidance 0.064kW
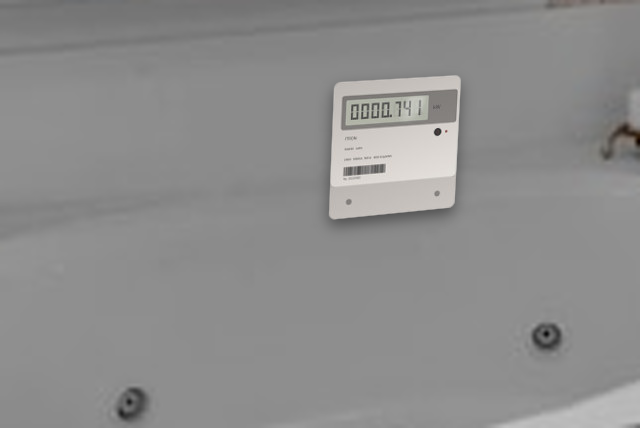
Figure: 0.741kW
